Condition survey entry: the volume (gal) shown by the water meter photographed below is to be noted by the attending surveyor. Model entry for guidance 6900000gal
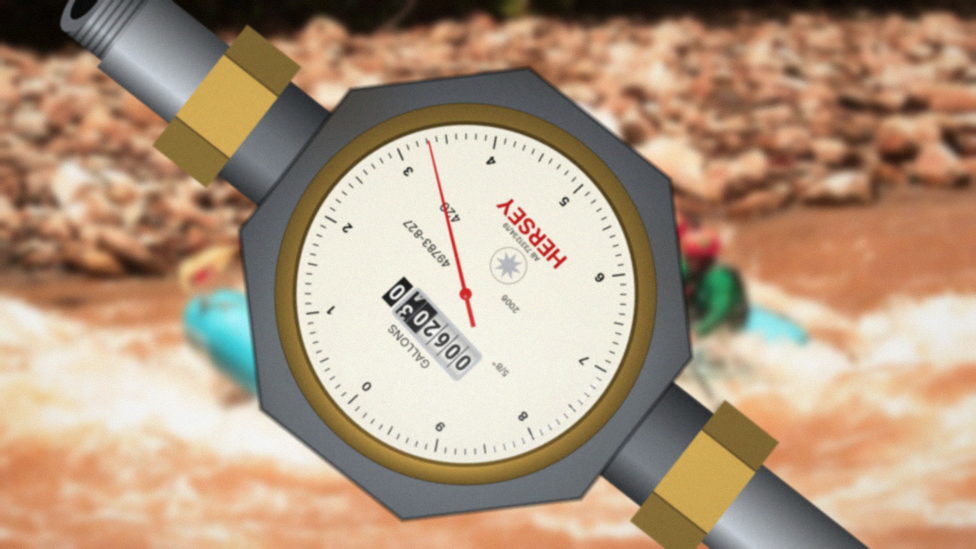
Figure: 62033.3gal
